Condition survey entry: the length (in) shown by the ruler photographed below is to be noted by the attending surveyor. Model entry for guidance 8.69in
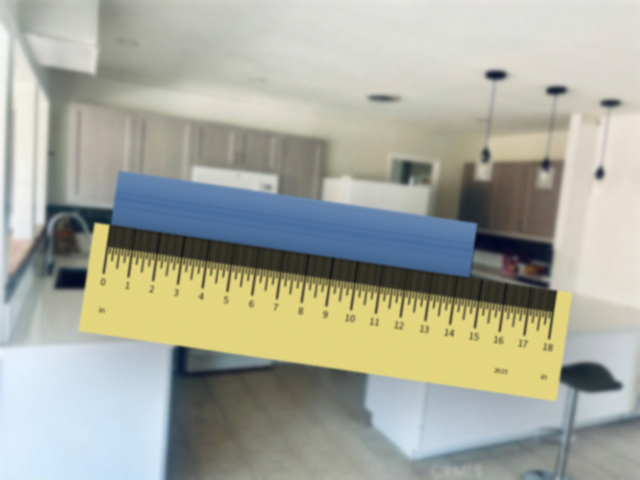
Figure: 14.5in
